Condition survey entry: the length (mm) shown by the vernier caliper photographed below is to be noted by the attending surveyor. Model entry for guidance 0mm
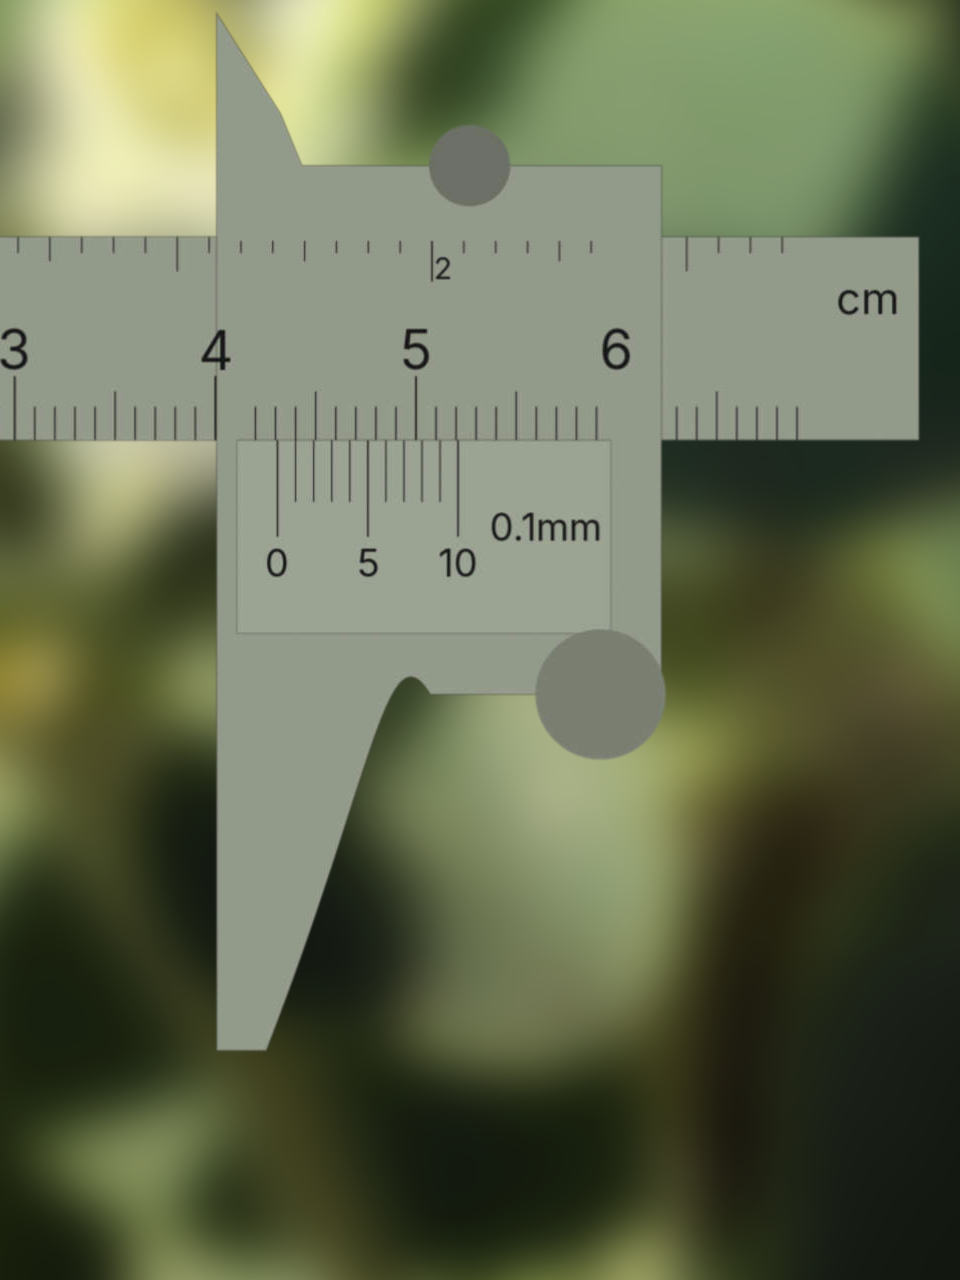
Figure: 43.1mm
